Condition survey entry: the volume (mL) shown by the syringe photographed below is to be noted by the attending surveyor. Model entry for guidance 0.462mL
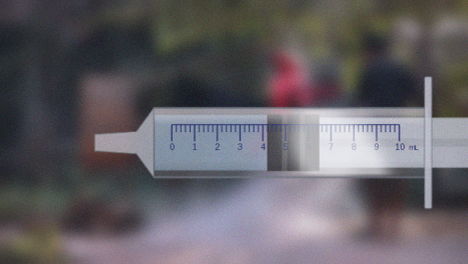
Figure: 4.2mL
